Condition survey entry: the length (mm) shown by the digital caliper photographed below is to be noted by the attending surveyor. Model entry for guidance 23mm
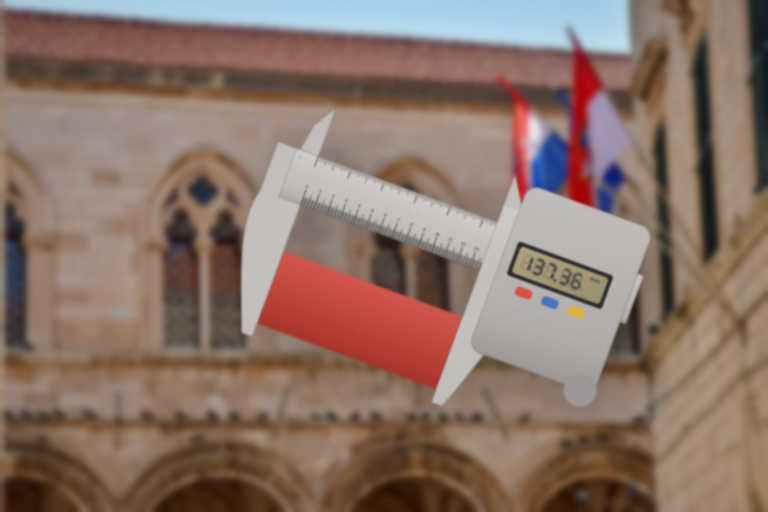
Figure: 137.36mm
